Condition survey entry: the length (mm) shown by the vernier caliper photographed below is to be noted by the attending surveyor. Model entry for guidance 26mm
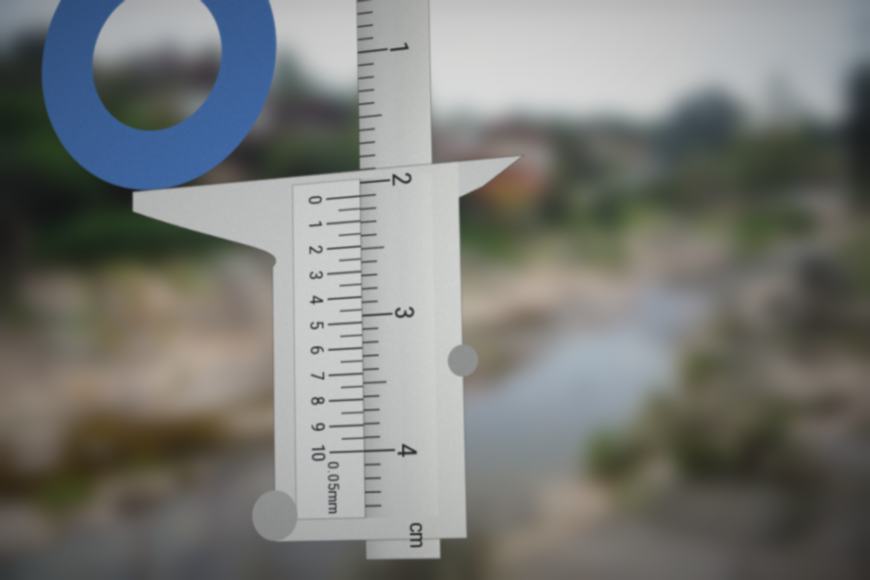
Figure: 21.0mm
